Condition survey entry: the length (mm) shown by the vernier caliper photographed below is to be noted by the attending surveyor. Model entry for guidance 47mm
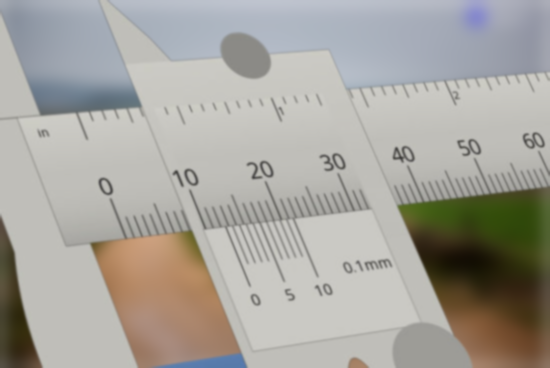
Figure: 12.6mm
